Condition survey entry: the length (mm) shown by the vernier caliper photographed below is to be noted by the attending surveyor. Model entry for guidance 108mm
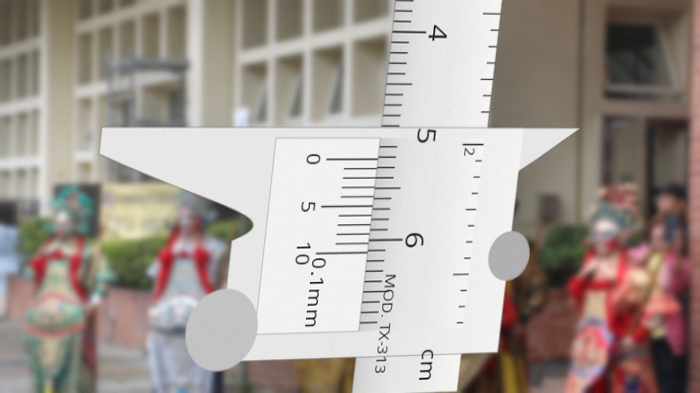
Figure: 52.2mm
